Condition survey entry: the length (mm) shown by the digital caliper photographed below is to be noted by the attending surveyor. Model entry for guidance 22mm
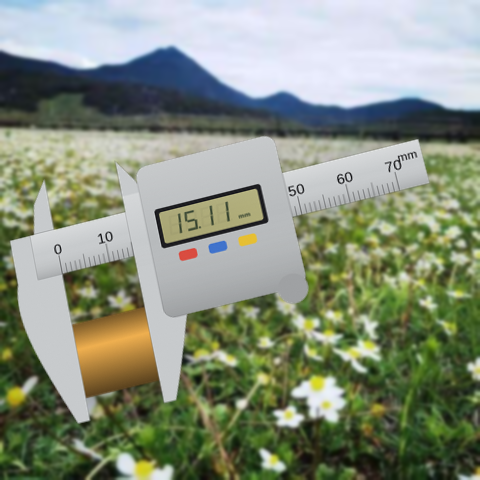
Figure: 15.11mm
